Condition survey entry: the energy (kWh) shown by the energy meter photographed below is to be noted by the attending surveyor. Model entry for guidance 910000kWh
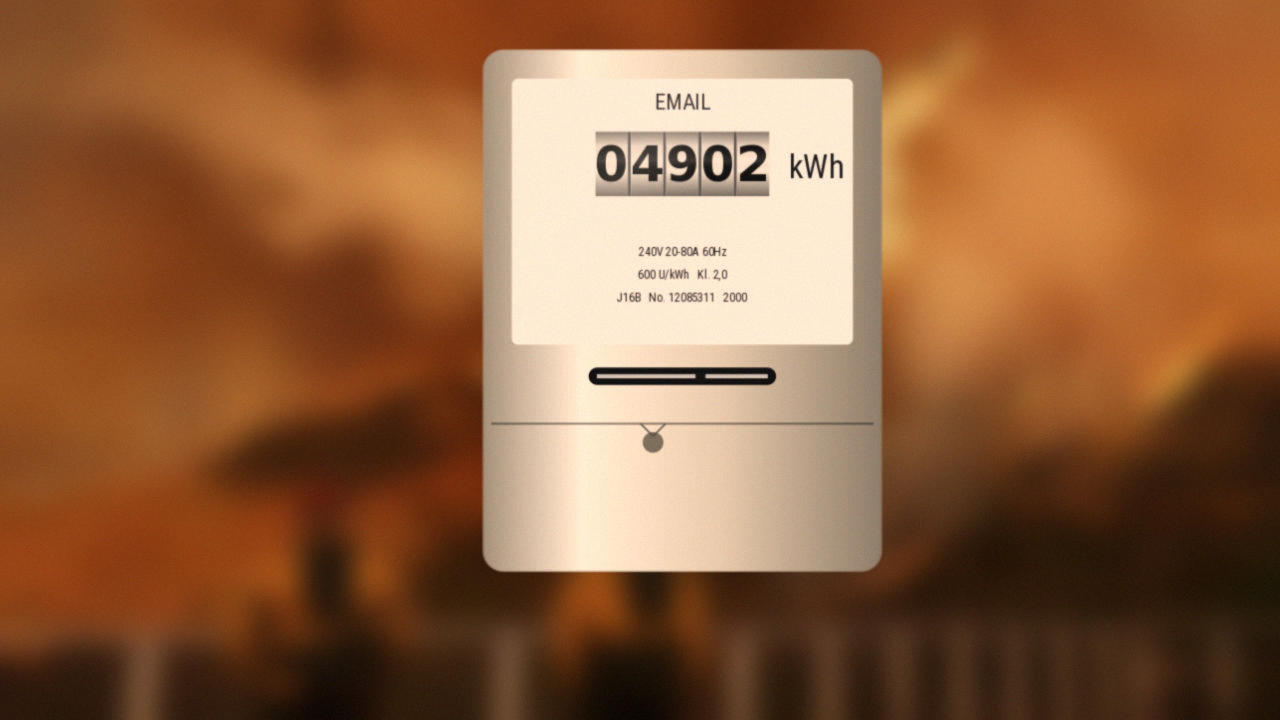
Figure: 4902kWh
